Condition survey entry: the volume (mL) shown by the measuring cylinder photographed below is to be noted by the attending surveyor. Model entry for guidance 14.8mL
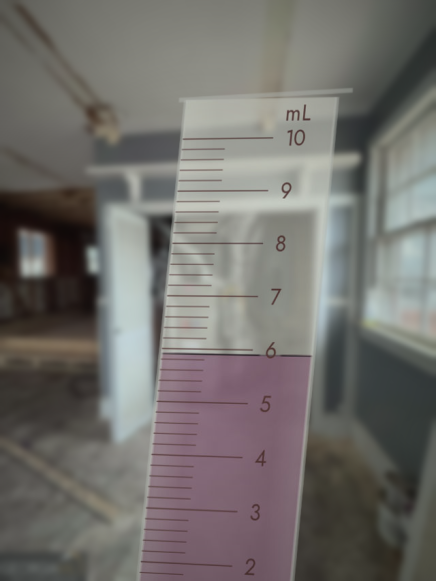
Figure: 5.9mL
